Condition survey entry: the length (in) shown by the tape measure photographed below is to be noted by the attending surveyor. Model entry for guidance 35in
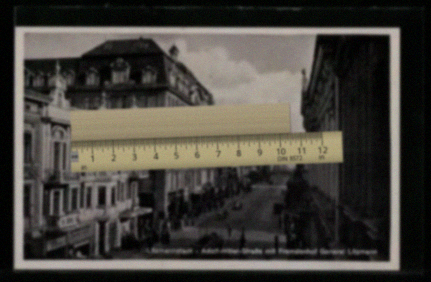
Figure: 10.5in
